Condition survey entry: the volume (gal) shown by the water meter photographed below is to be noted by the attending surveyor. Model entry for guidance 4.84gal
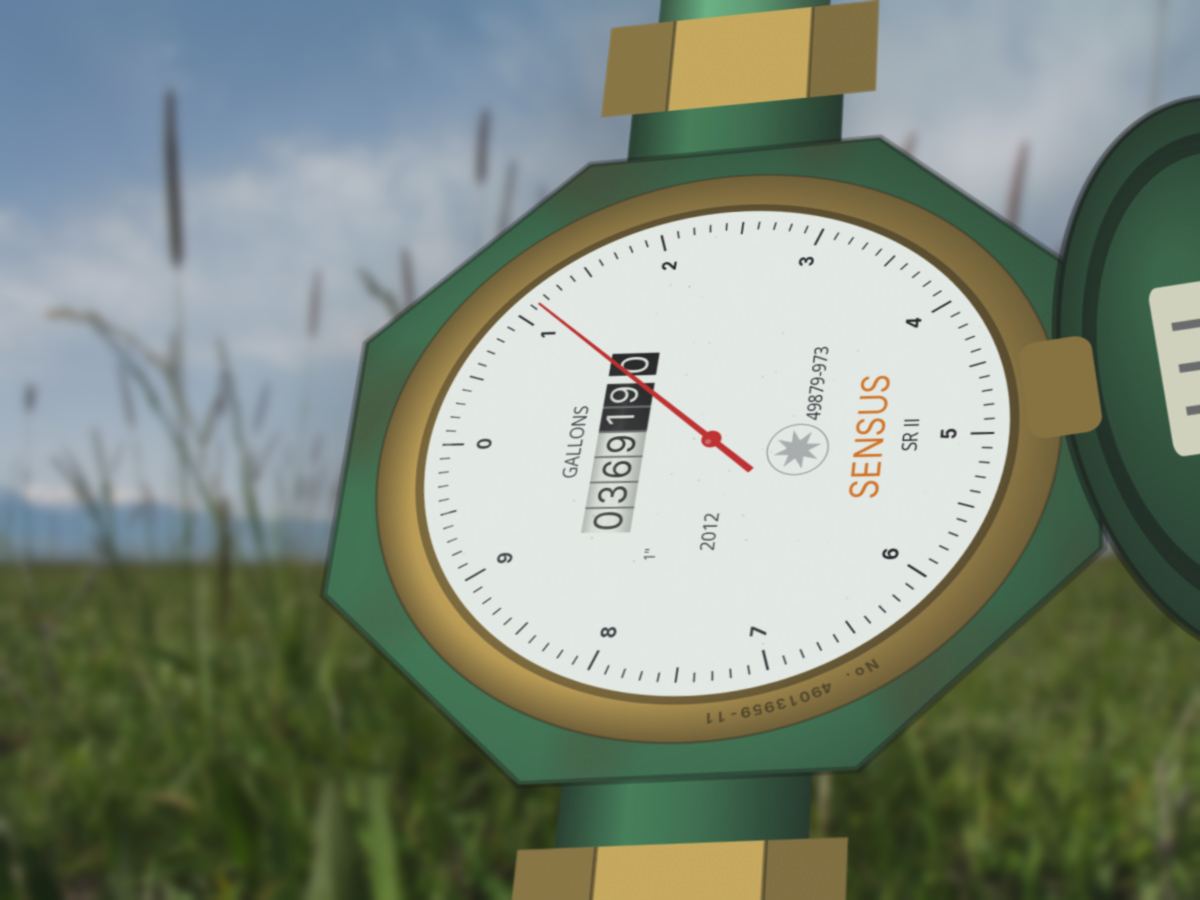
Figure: 369191.1gal
